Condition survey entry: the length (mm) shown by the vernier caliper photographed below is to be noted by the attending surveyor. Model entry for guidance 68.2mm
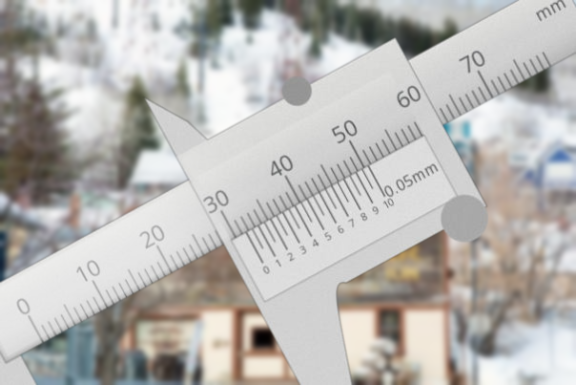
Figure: 31.6mm
